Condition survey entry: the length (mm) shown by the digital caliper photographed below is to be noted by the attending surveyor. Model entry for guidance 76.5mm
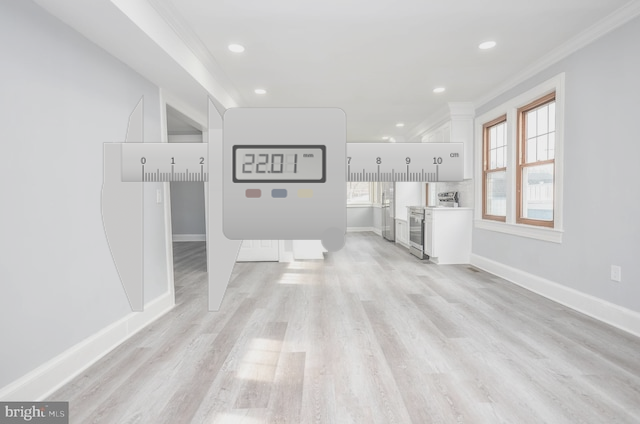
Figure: 22.01mm
